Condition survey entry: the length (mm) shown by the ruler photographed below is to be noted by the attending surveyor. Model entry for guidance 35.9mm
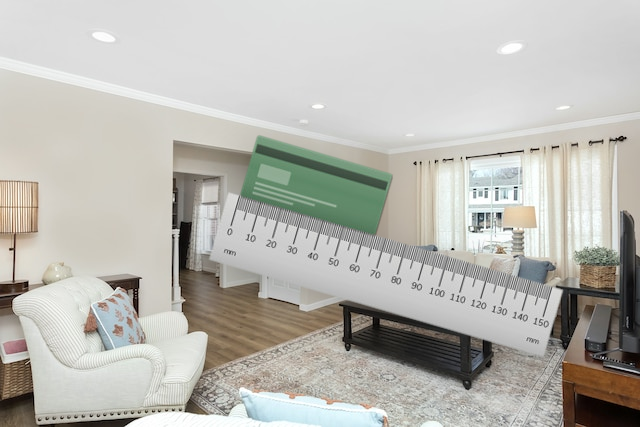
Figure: 65mm
